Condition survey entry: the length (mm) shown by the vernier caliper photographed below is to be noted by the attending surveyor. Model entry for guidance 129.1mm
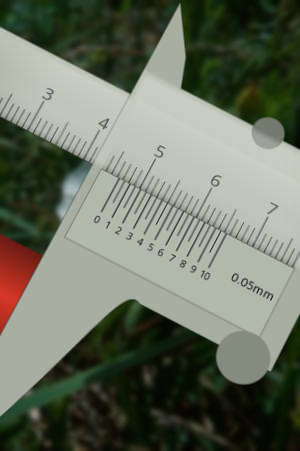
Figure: 46.4mm
